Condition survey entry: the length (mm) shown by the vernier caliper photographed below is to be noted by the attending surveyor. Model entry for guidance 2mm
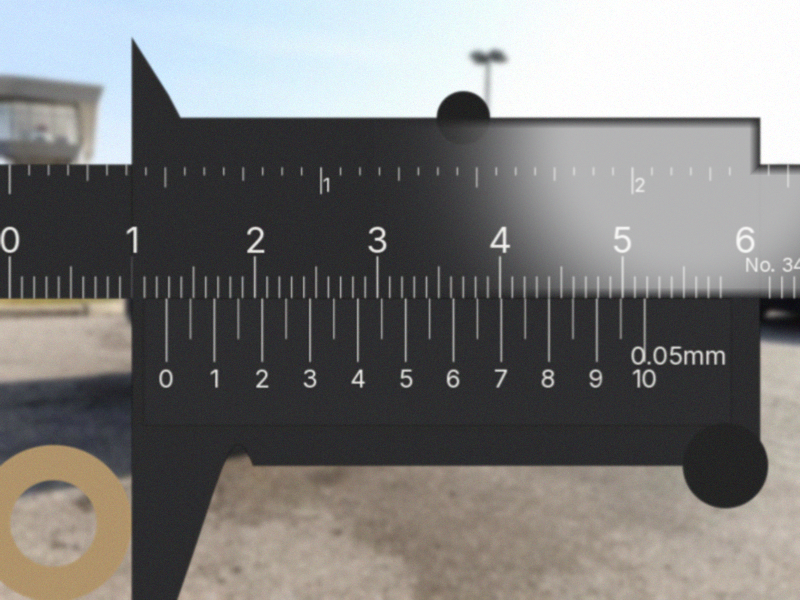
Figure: 12.8mm
